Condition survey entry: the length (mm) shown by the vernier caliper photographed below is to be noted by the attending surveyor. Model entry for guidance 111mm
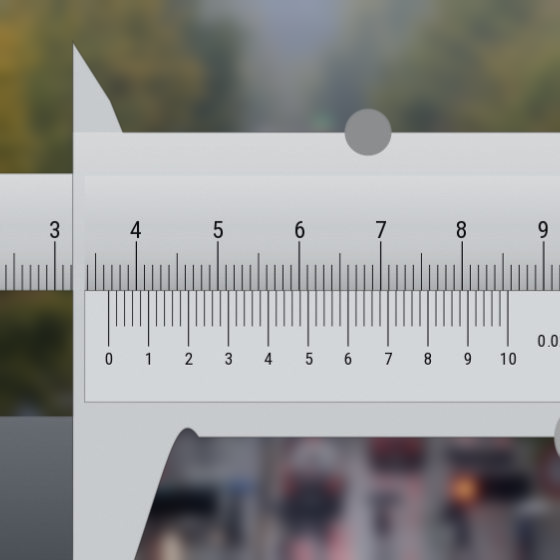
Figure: 36.6mm
